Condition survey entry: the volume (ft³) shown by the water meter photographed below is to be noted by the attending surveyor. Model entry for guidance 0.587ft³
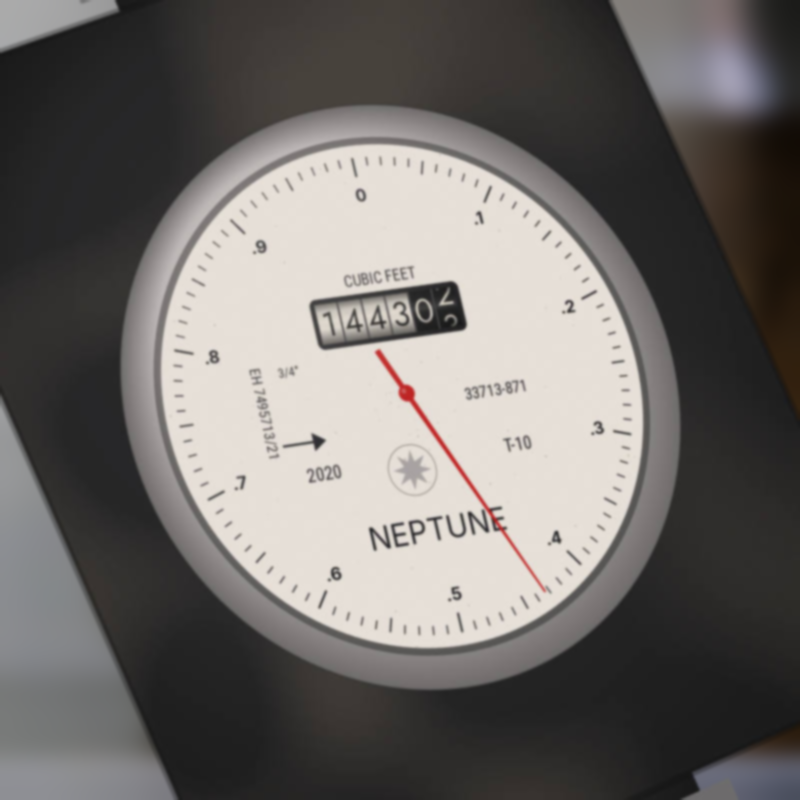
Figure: 144302.43ft³
